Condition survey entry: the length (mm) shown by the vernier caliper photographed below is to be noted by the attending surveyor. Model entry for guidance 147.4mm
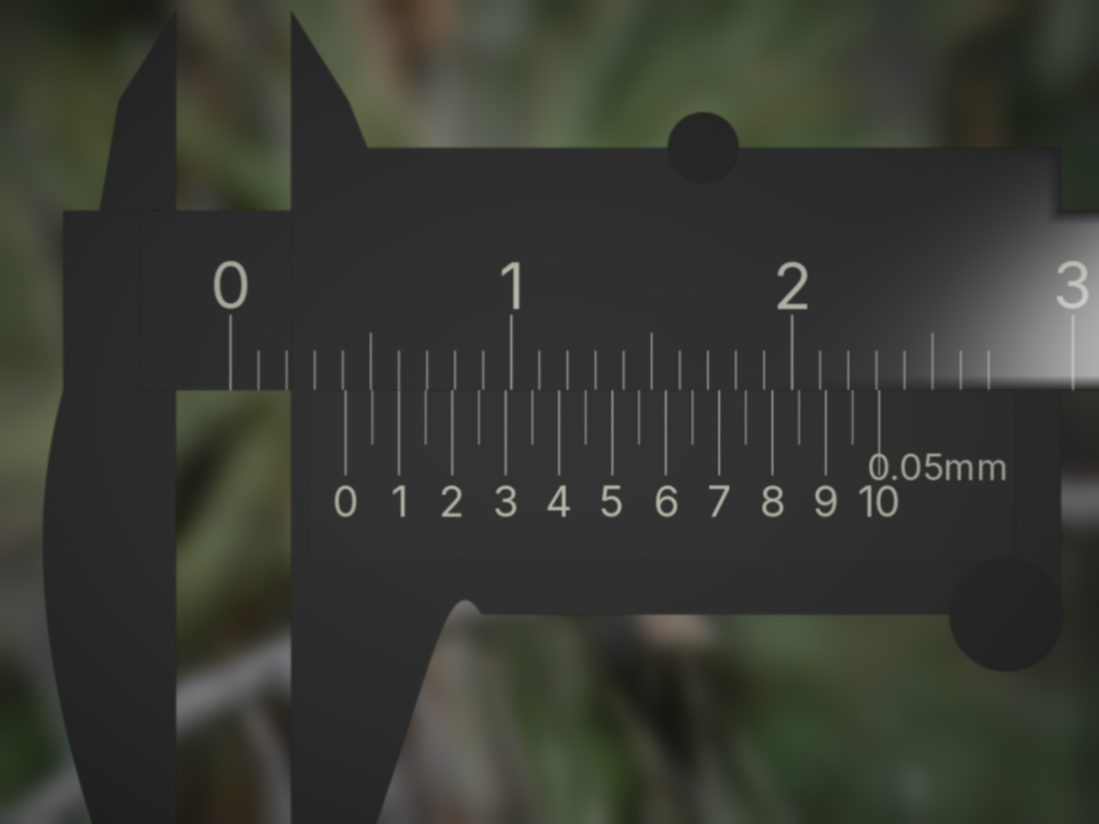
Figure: 4.10mm
